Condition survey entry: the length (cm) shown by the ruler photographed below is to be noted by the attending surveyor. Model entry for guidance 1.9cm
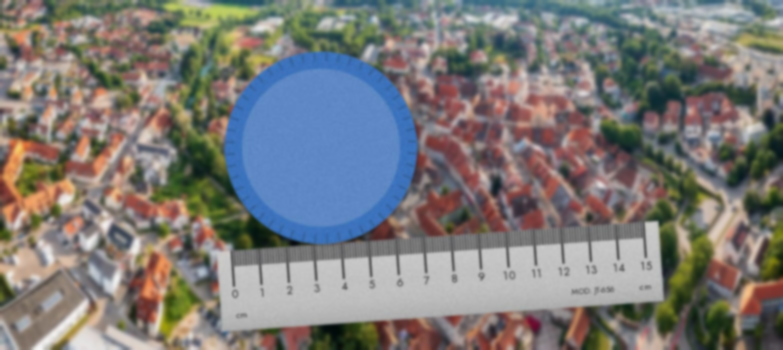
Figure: 7cm
